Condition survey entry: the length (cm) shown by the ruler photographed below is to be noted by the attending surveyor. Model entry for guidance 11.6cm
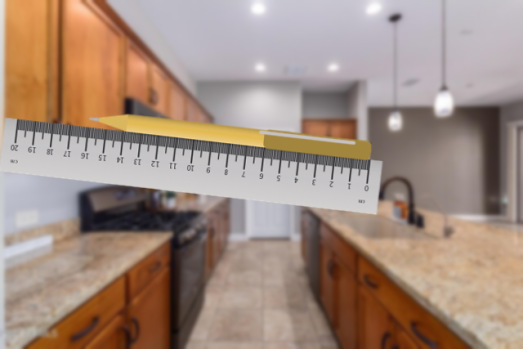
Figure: 16cm
